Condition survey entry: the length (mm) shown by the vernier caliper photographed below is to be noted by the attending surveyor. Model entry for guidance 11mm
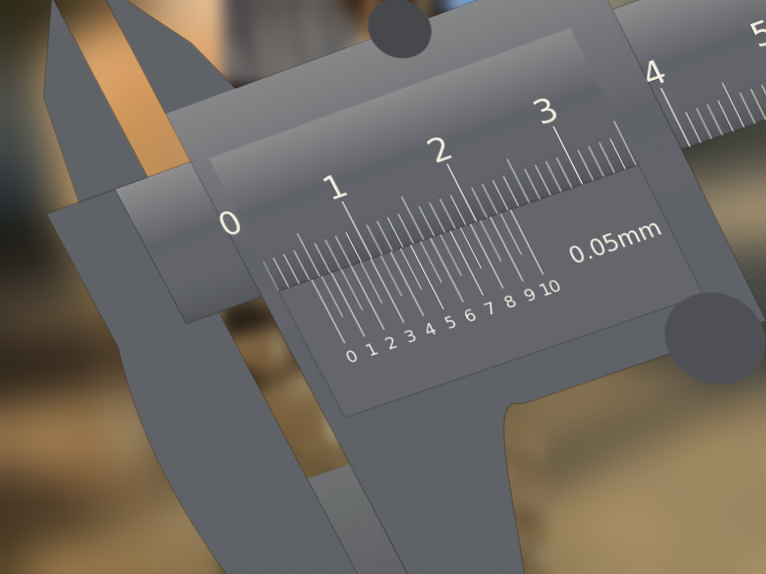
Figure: 4.2mm
